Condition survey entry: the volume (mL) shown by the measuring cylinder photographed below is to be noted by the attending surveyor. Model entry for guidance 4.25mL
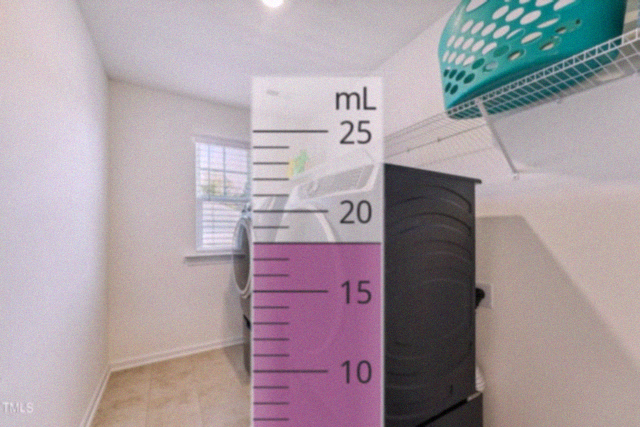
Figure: 18mL
